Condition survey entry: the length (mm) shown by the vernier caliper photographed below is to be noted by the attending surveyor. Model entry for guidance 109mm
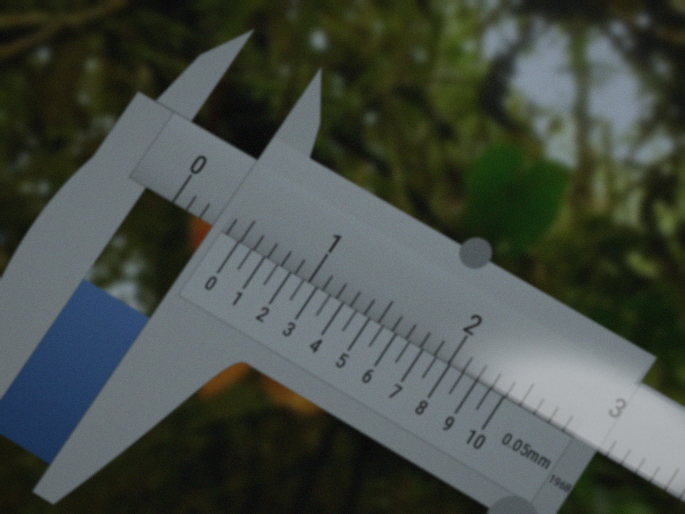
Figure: 4.9mm
